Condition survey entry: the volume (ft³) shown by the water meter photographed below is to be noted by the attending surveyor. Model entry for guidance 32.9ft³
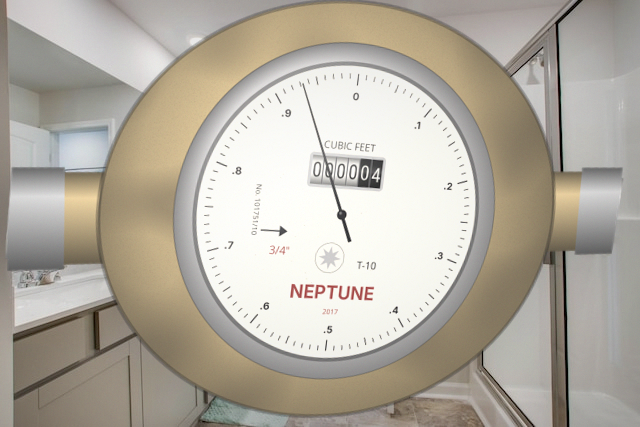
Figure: 3.93ft³
